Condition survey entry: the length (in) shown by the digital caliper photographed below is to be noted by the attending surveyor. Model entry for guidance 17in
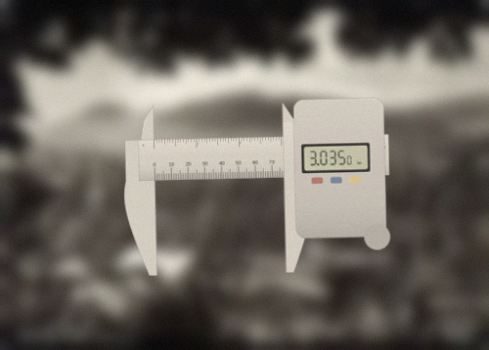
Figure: 3.0350in
